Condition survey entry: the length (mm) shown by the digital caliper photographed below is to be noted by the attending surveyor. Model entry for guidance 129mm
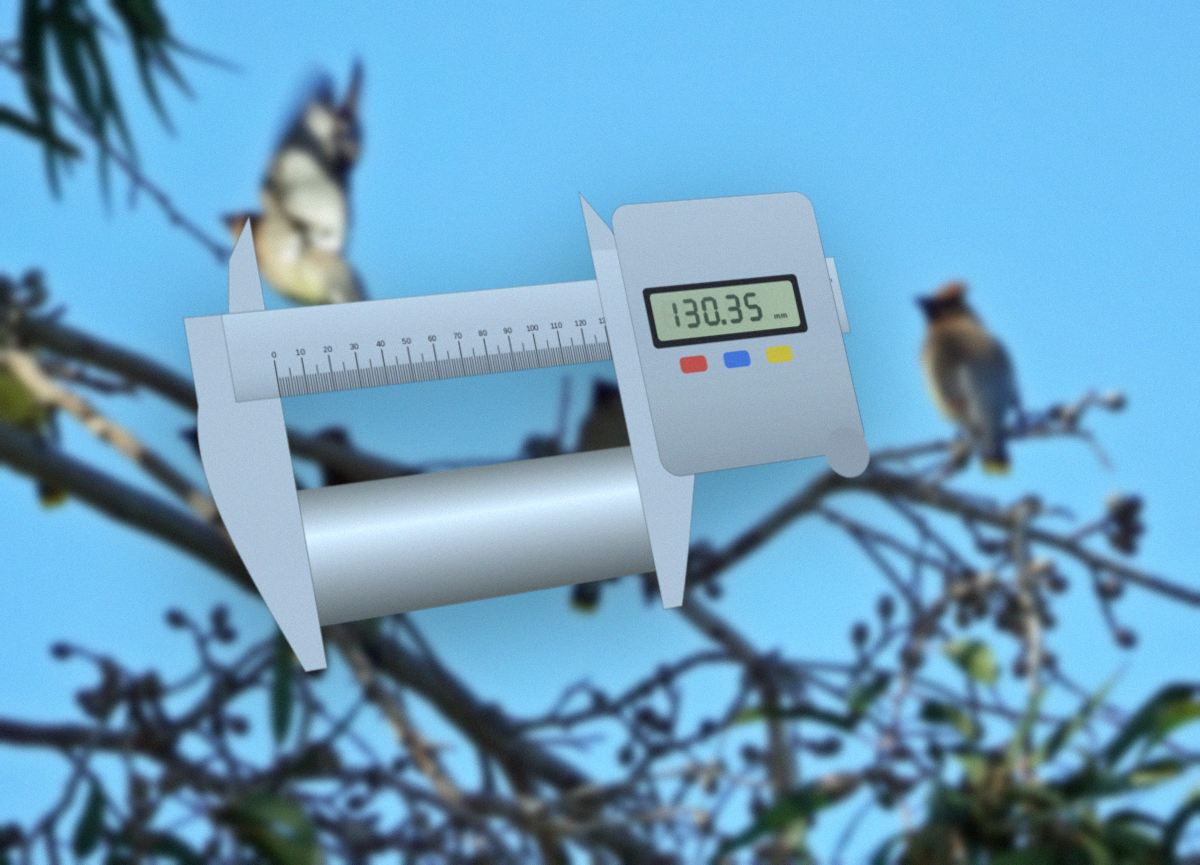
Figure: 130.35mm
